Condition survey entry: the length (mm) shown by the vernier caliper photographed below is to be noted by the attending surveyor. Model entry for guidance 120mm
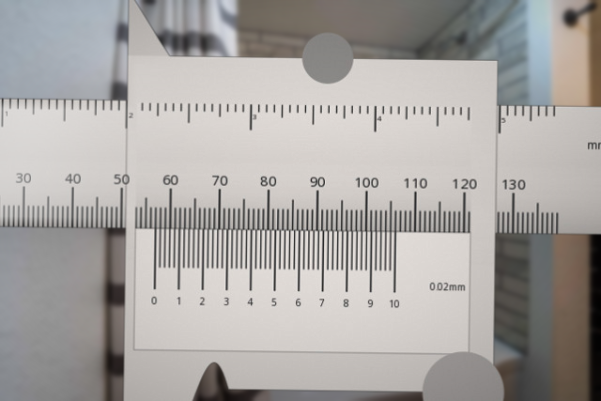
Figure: 57.0mm
